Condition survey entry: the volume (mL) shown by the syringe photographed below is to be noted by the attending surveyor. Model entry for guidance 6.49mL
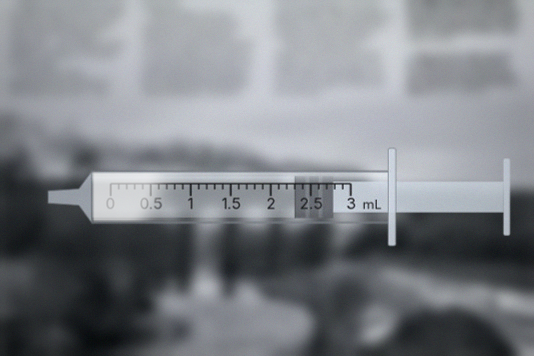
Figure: 2.3mL
